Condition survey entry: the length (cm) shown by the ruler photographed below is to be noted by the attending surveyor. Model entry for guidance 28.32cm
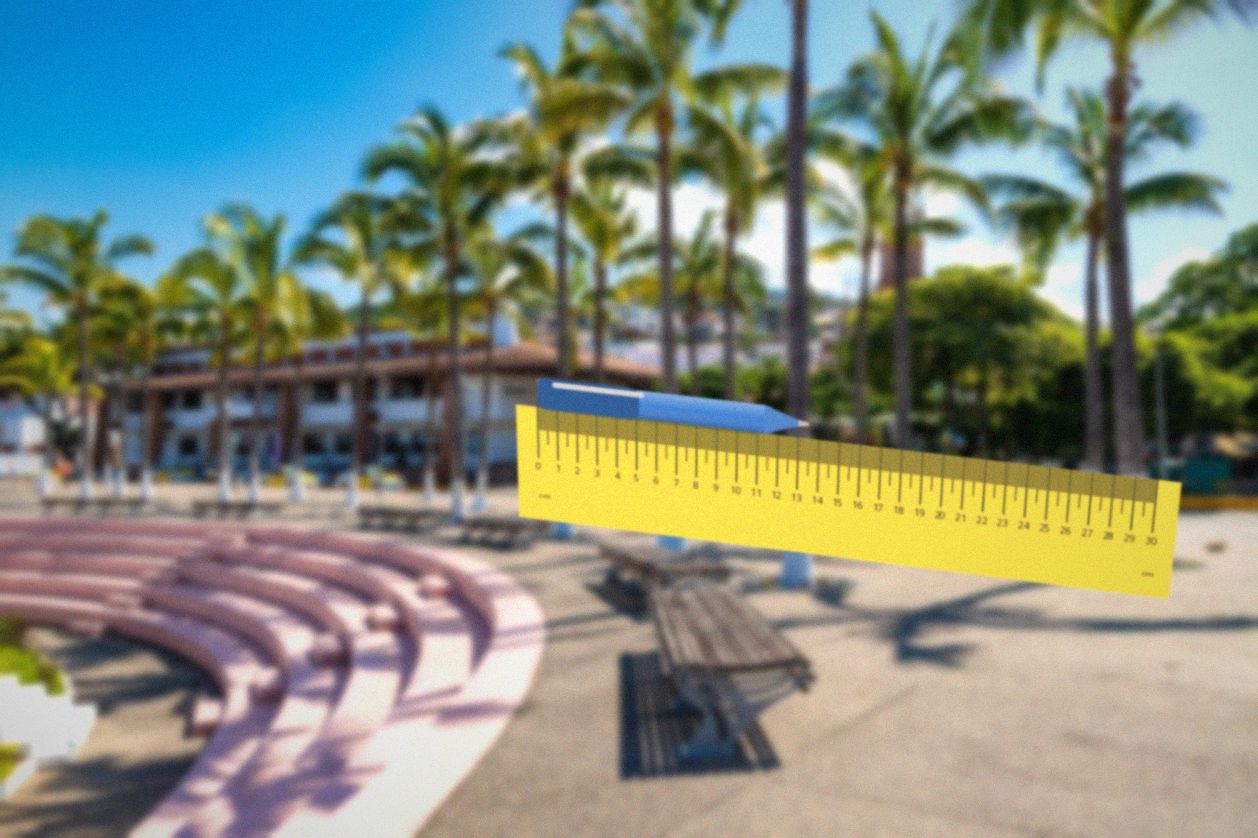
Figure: 13.5cm
